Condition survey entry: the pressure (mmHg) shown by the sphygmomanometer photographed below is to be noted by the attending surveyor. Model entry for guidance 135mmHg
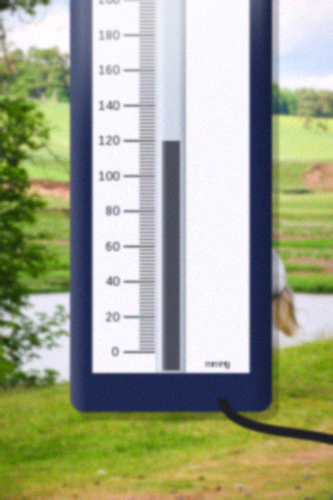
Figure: 120mmHg
